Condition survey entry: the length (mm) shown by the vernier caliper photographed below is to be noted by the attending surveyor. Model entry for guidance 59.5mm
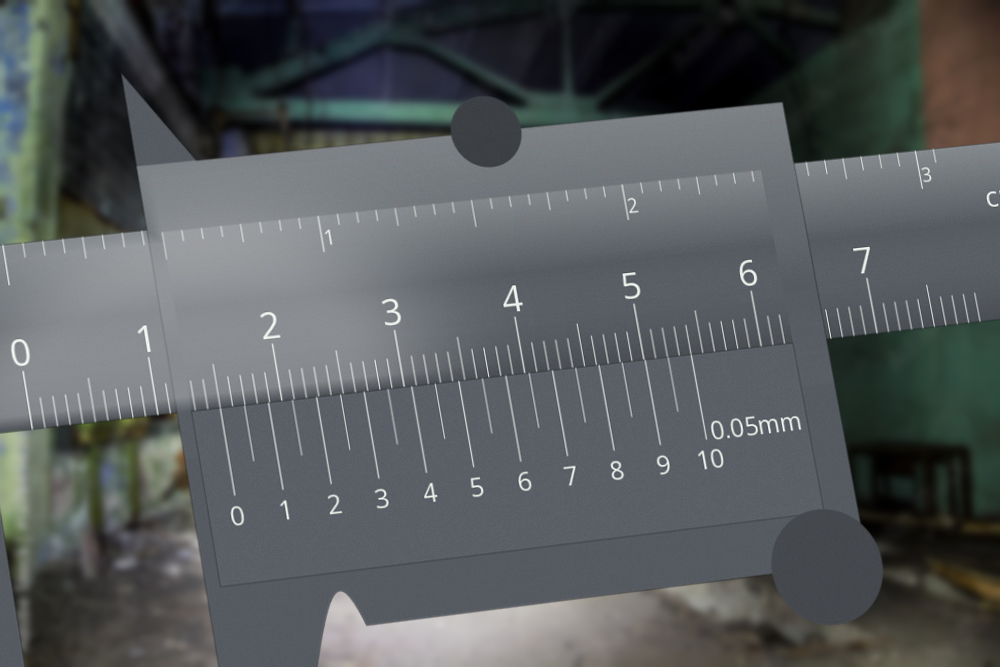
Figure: 15.0mm
